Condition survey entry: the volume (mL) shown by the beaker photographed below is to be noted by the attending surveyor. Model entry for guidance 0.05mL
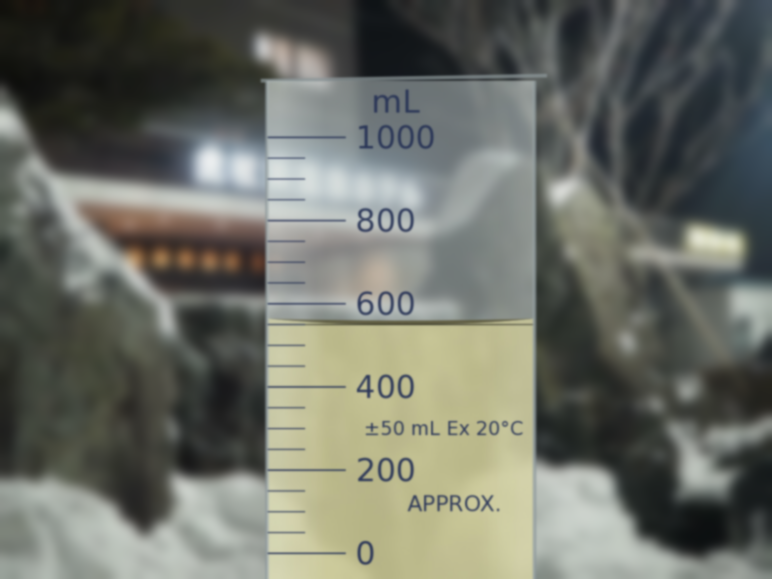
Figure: 550mL
